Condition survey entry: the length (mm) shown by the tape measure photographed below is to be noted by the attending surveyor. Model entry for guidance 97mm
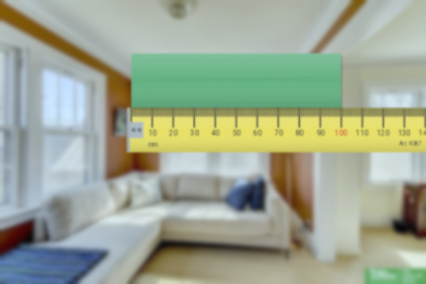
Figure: 100mm
